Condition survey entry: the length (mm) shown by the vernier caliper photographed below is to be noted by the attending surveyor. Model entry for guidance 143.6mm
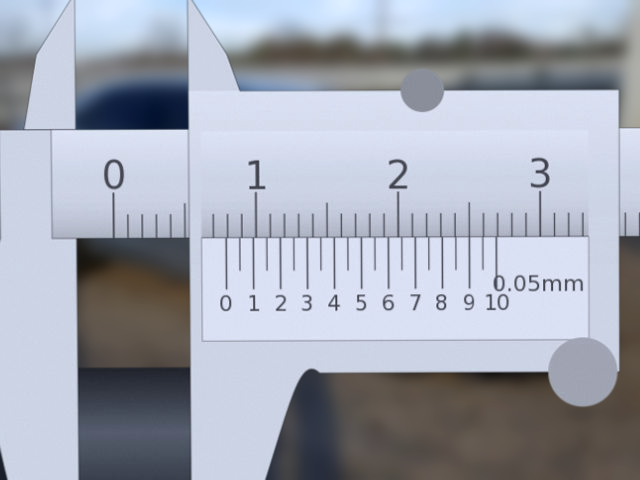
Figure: 7.9mm
